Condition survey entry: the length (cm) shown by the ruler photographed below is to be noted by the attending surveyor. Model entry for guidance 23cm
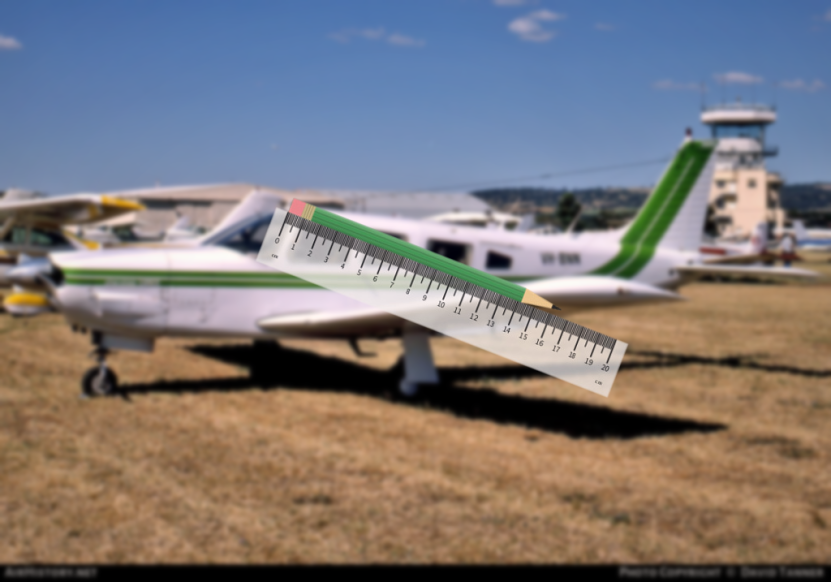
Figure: 16.5cm
